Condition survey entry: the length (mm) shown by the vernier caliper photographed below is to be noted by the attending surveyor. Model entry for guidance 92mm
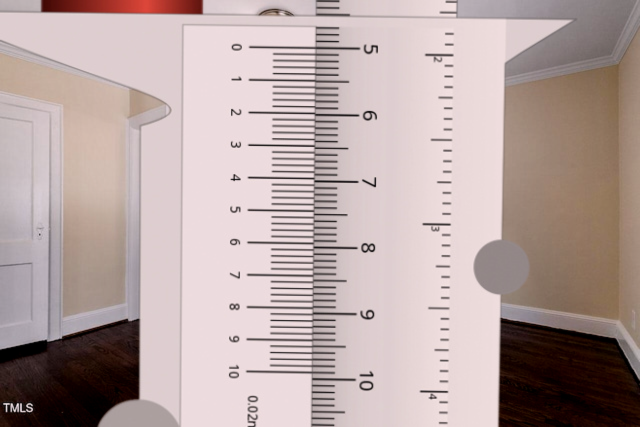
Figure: 50.0mm
